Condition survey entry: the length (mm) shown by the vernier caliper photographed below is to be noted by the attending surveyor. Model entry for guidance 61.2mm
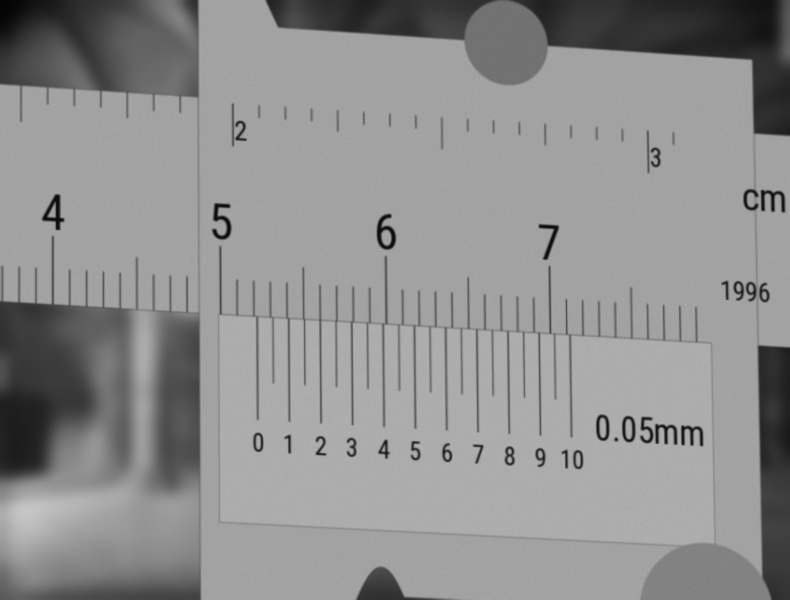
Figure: 52.2mm
